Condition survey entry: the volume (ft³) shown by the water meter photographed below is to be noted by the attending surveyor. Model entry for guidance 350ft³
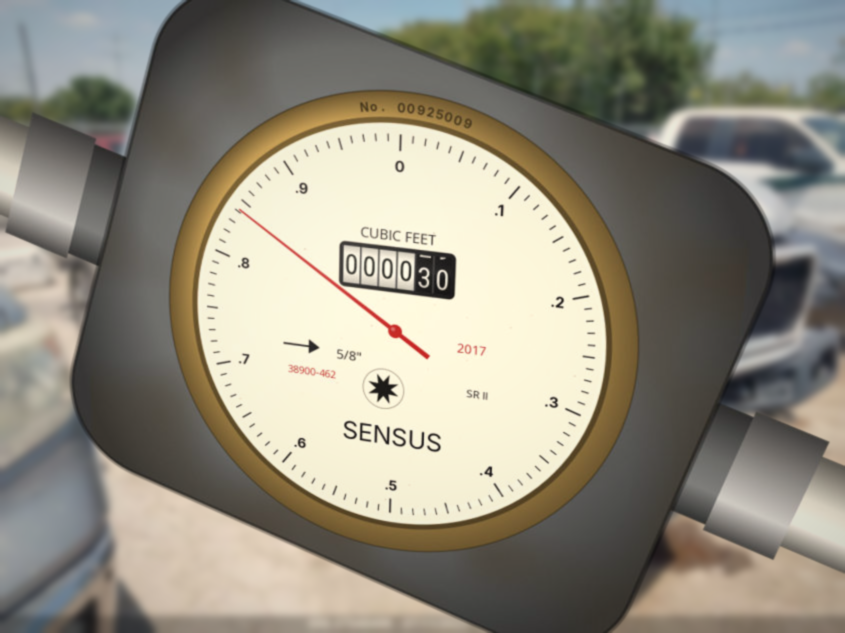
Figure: 29.84ft³
